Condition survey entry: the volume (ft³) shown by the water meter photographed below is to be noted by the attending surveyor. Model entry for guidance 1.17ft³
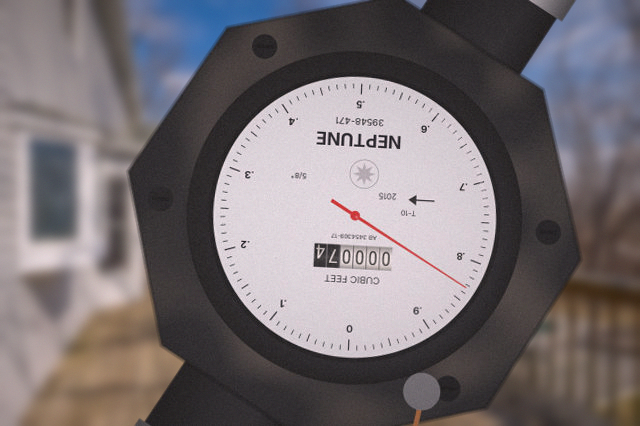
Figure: 73.83ft³
